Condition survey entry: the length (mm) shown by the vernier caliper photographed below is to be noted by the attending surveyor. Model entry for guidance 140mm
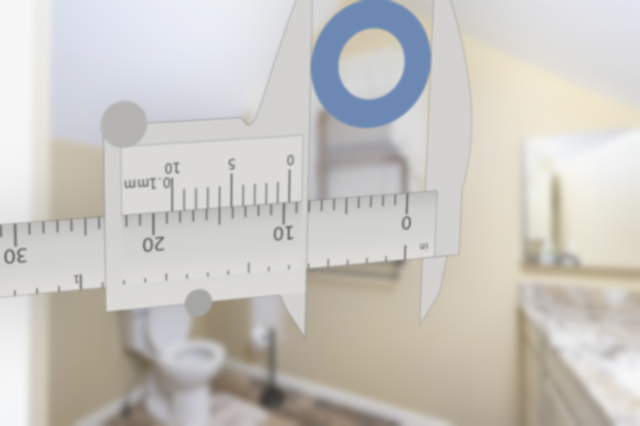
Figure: 9.6mm
